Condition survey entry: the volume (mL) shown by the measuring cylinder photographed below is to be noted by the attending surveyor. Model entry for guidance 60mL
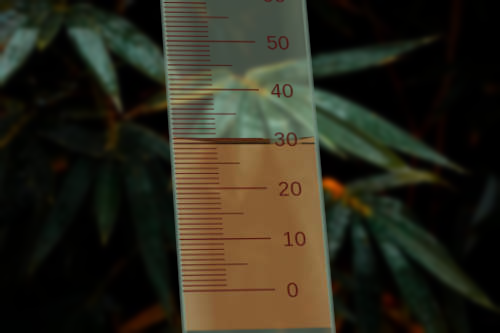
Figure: 29mL
